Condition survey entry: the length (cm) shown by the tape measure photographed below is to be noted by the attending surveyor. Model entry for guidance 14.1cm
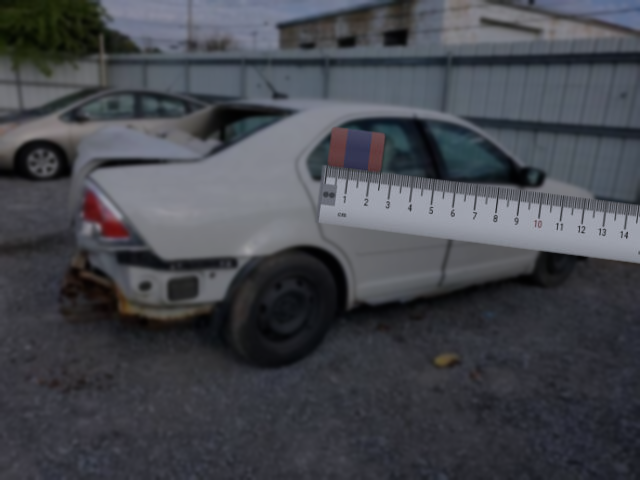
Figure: 2.5cm
